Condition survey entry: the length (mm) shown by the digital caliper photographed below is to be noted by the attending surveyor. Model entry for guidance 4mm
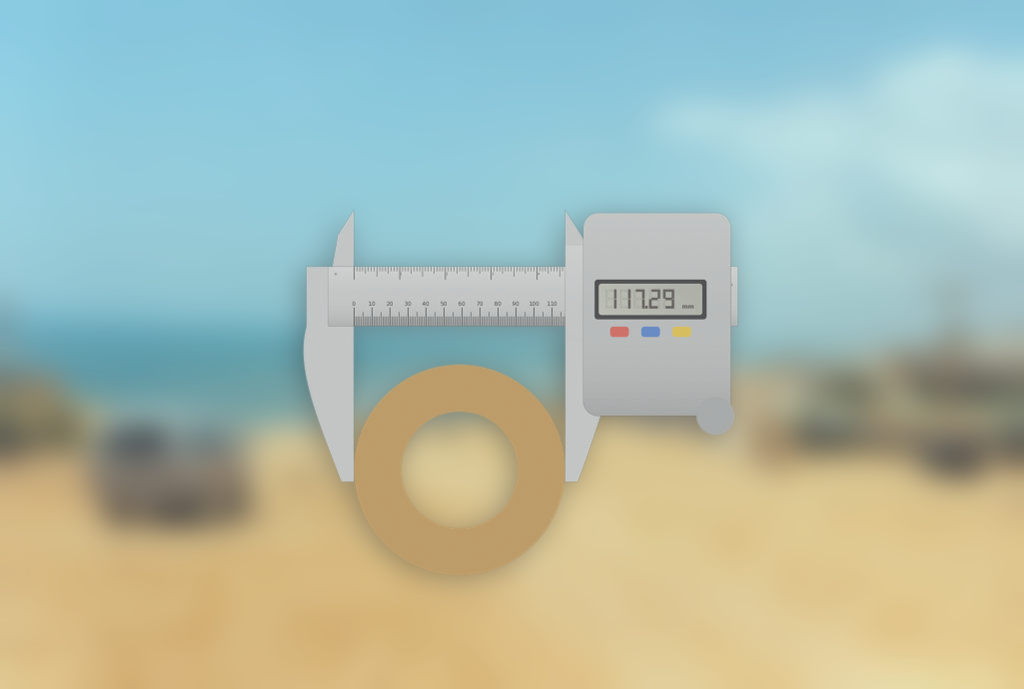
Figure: 117.29mm
